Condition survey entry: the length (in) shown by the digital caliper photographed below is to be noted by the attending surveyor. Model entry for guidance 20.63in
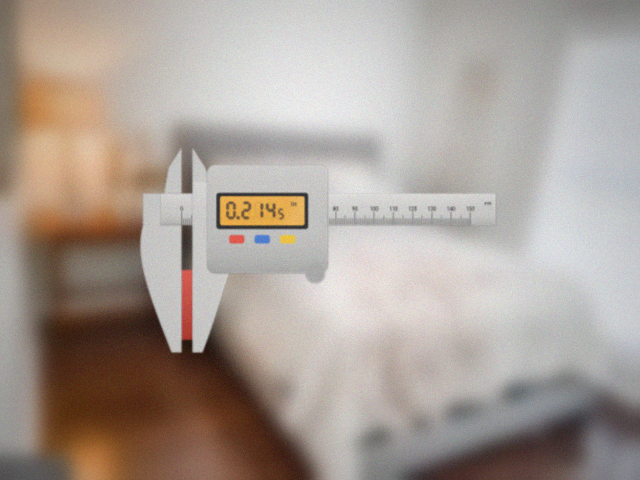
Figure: 0.2145in
